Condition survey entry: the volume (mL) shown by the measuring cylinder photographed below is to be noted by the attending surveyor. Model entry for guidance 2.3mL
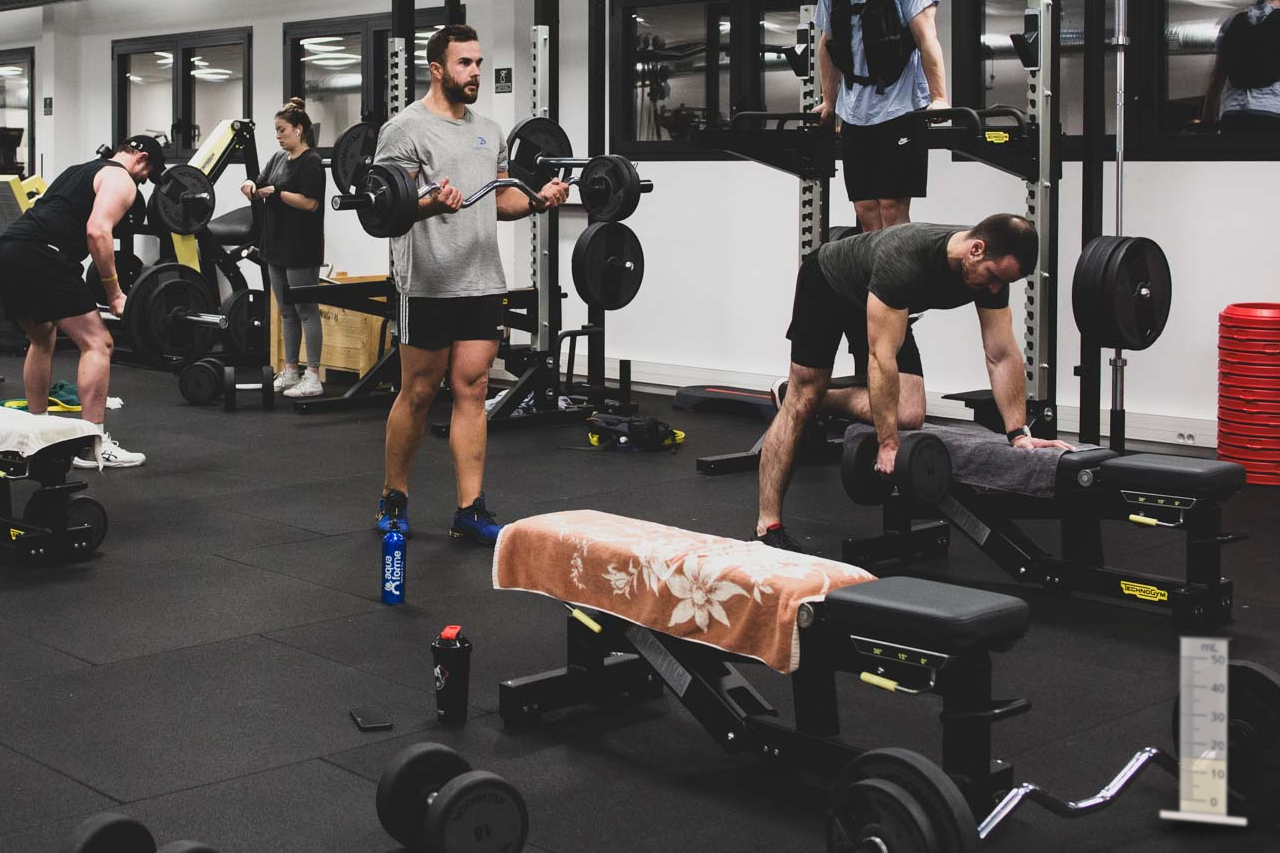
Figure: 15mL
